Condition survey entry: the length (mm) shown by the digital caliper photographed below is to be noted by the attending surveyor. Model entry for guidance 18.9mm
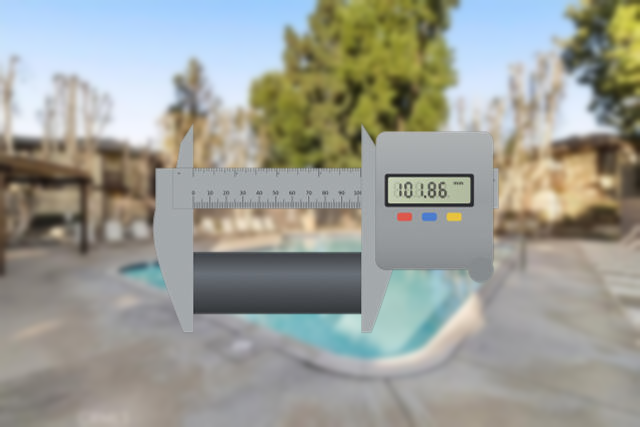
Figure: 101.86mm
